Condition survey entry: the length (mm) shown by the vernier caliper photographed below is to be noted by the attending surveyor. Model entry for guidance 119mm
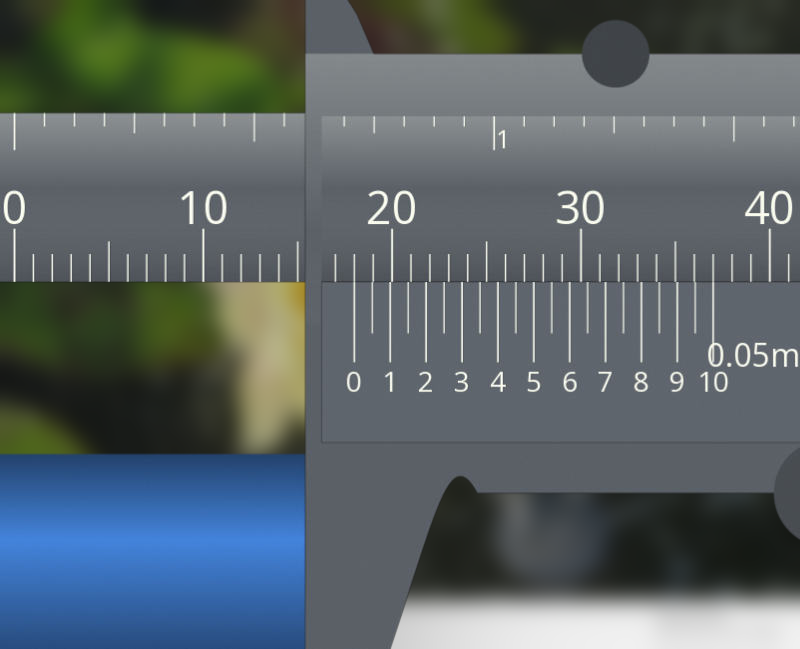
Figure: 18.0mm
